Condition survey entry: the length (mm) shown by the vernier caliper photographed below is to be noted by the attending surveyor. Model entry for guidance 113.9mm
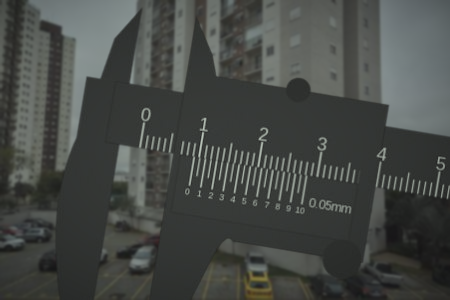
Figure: 9.2mm
